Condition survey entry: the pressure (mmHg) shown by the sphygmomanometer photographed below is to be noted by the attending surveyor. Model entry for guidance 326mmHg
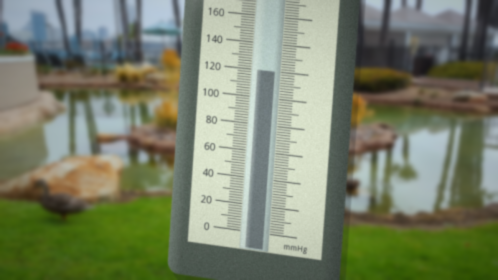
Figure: 120mmHg
